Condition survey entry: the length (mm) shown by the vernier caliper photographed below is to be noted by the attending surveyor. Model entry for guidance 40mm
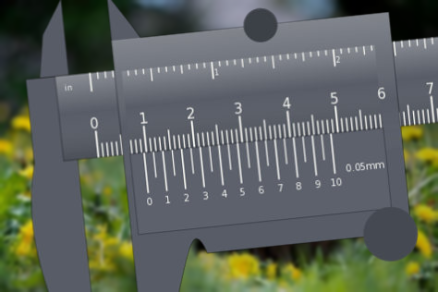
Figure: 9.5mm
